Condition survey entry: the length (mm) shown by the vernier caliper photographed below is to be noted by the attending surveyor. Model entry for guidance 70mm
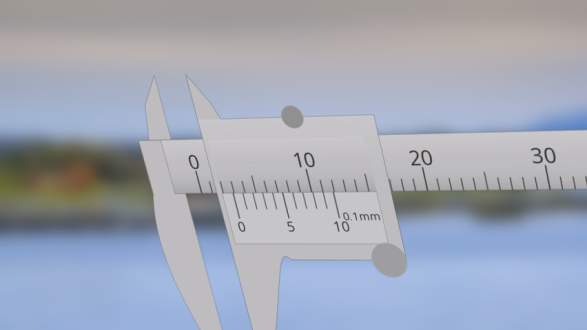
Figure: 2.9mm
